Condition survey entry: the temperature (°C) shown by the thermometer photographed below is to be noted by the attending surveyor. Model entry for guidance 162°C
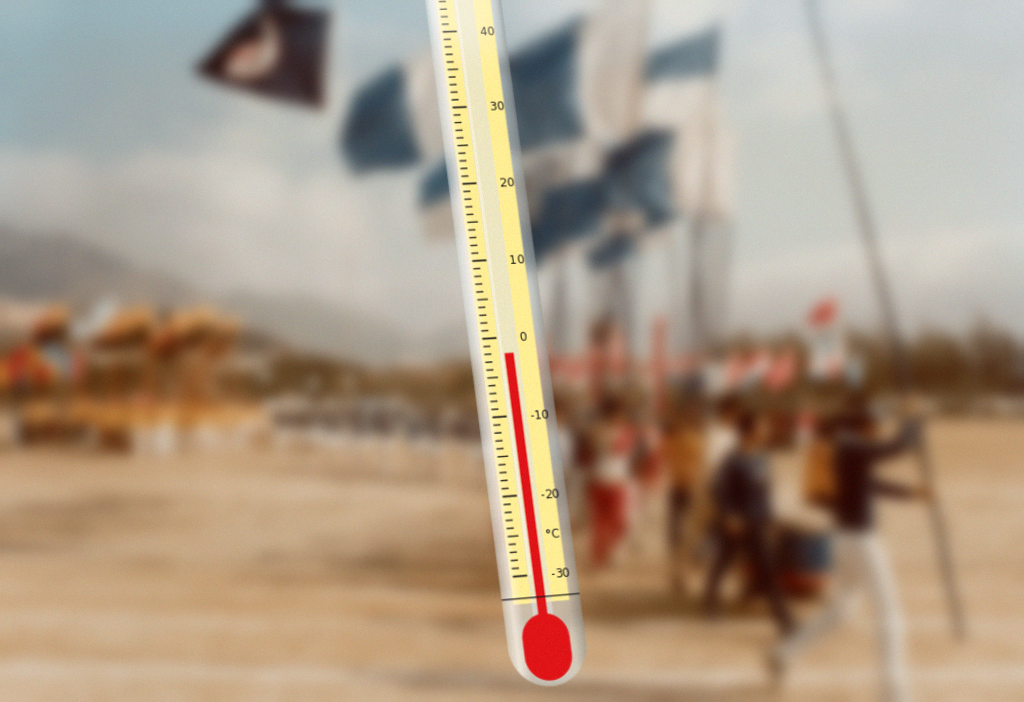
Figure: -2°C
